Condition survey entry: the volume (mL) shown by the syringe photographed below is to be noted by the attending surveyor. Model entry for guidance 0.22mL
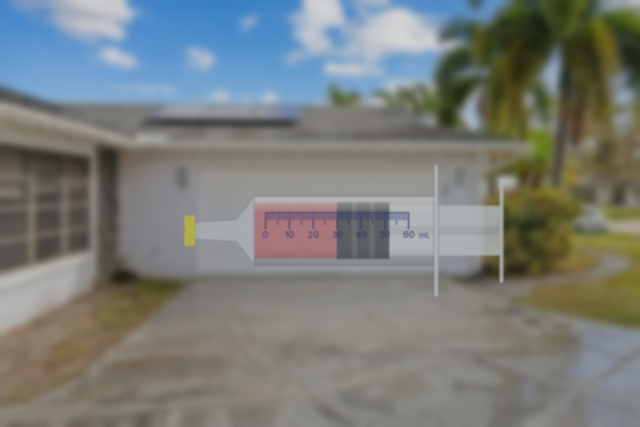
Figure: 30mL
